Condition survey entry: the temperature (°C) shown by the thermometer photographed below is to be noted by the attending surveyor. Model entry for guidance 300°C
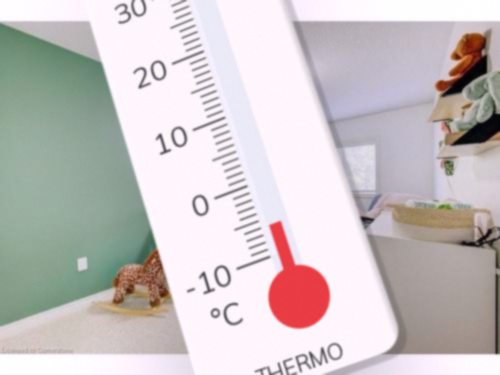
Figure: -6°C
